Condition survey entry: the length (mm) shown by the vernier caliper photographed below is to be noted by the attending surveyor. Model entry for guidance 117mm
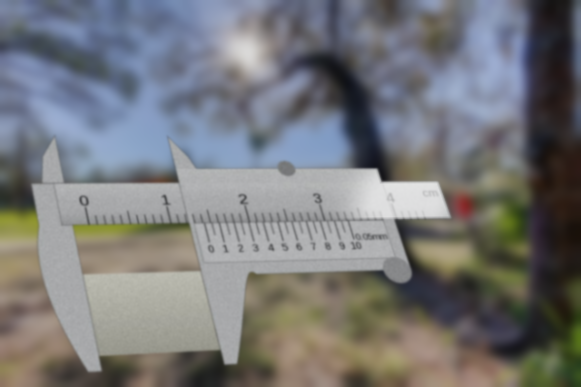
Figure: 14.2mm
